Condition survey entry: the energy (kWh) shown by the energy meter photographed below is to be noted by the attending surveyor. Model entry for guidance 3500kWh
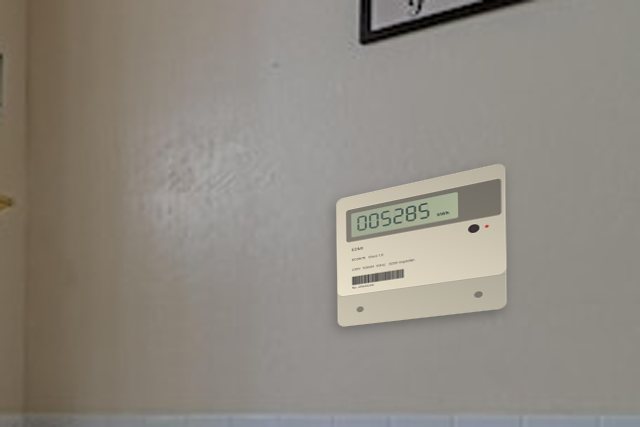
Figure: 5285kWh
